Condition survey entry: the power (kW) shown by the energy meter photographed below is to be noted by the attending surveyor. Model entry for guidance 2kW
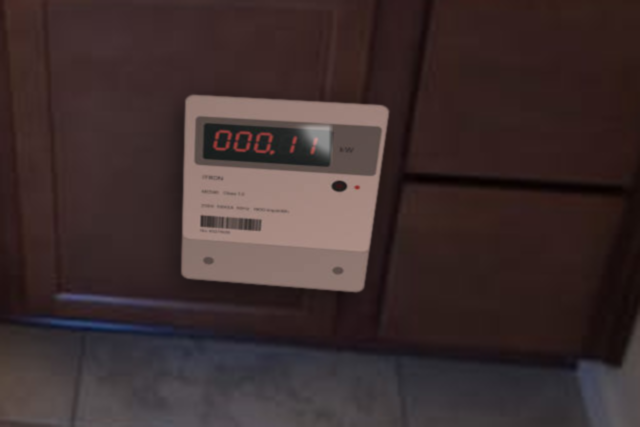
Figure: 0.11kW
